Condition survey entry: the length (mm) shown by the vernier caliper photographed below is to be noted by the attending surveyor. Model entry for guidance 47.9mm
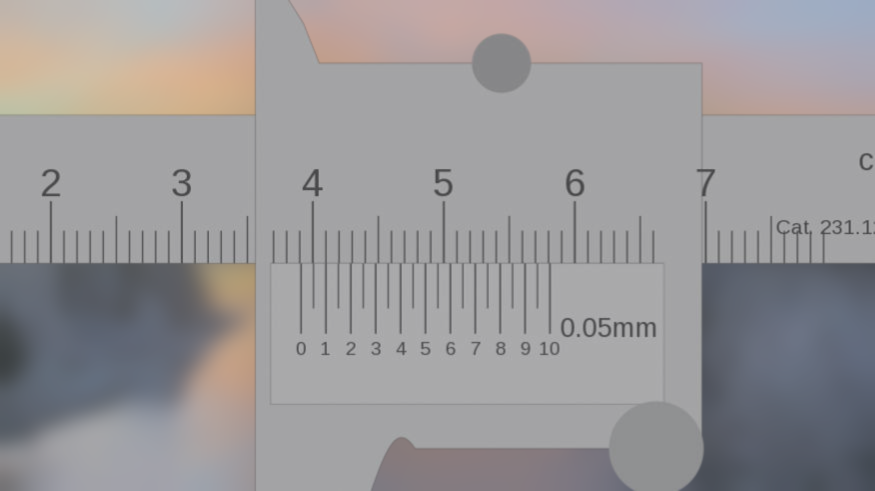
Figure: 39.1mm
